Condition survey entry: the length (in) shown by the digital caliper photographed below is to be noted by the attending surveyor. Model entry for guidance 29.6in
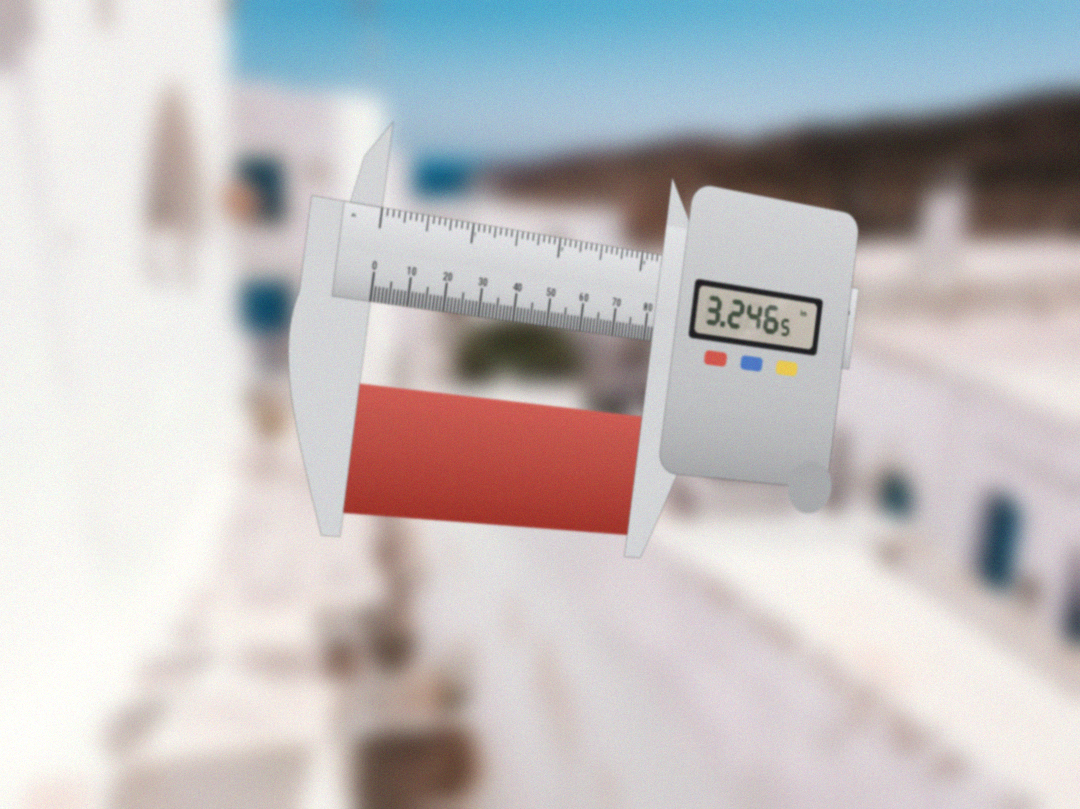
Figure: 3.2465in
